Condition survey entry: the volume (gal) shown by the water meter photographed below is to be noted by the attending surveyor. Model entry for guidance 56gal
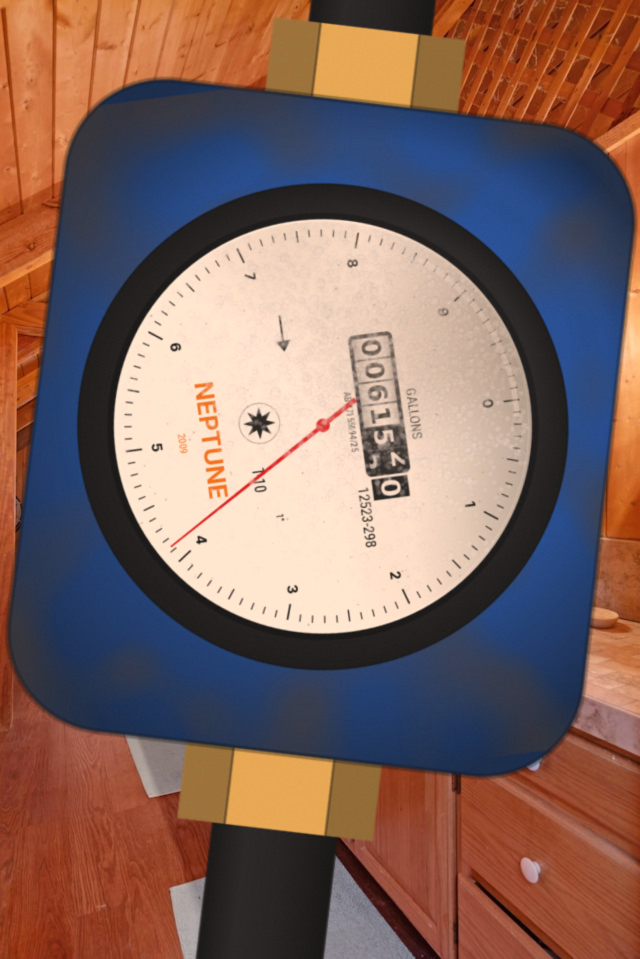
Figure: 61524.1gal
